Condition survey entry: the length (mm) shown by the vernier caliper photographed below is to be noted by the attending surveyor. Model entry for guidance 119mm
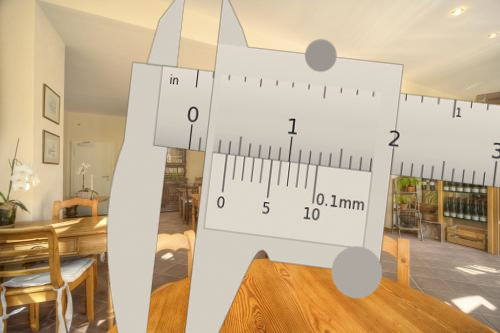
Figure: 3.8mm
